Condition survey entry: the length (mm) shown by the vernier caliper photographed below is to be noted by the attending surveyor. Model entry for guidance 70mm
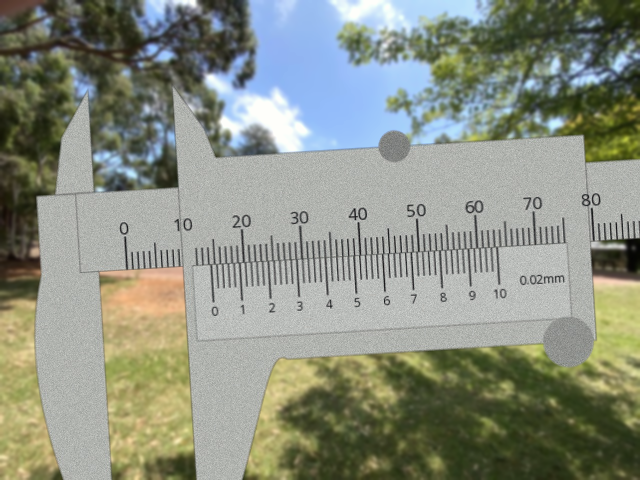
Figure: 14.4mm
